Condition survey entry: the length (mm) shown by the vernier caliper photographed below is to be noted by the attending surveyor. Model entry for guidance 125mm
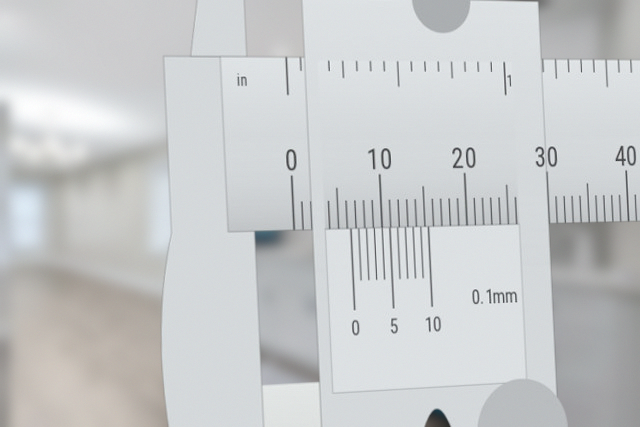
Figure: 6.4mm
